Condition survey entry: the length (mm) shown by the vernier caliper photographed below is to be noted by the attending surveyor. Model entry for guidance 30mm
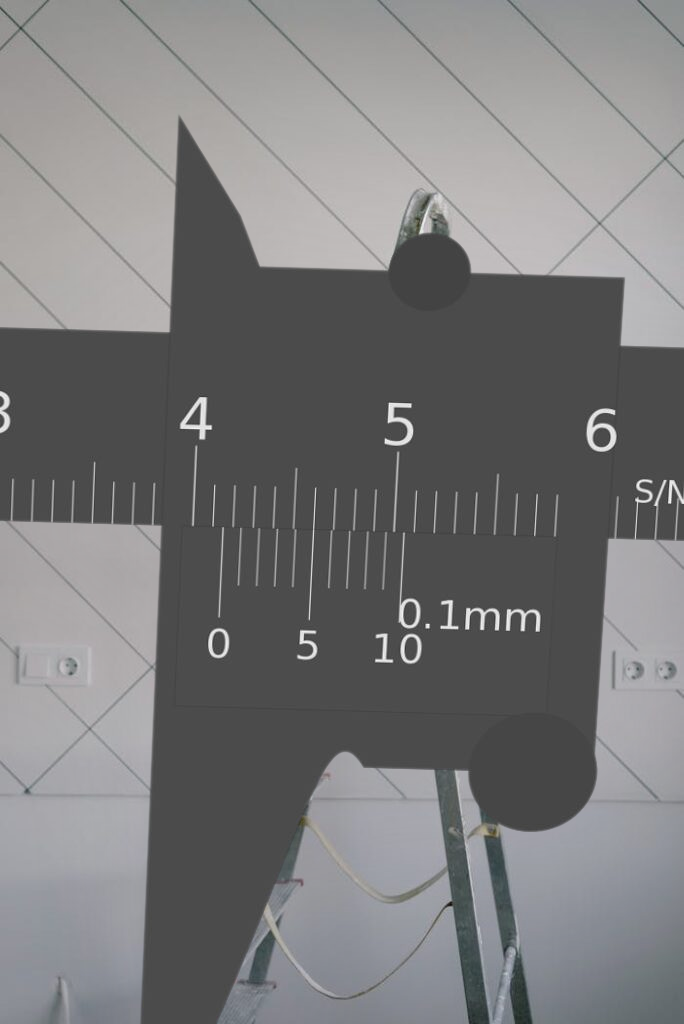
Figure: 41.5mm
